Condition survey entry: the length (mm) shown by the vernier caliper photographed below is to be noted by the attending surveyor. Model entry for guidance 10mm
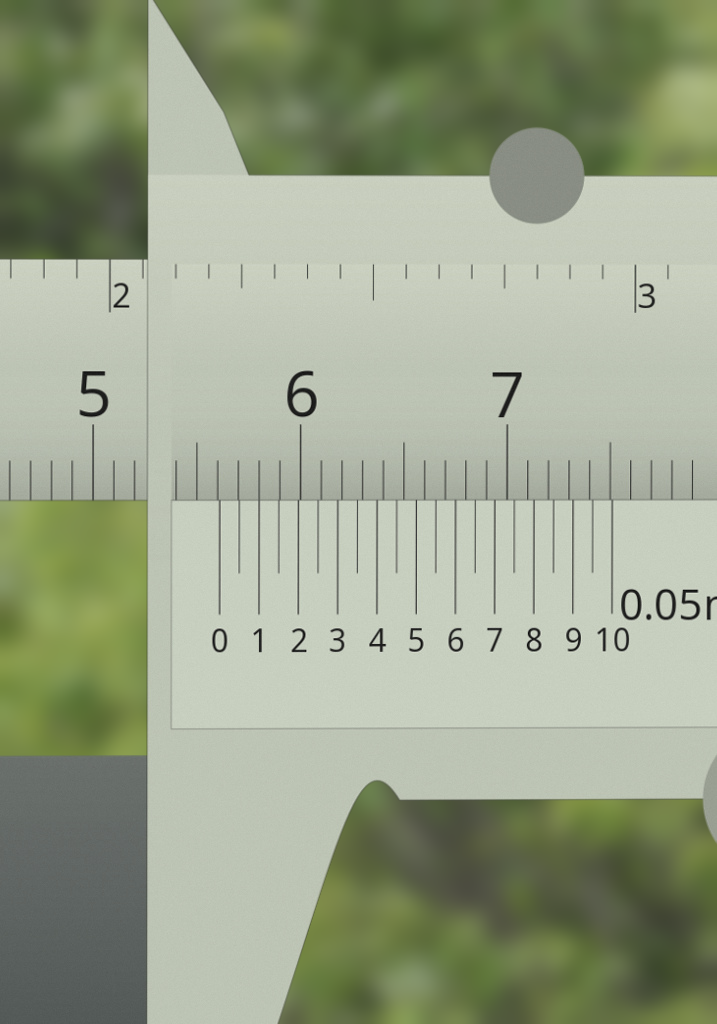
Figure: 56.1mm
